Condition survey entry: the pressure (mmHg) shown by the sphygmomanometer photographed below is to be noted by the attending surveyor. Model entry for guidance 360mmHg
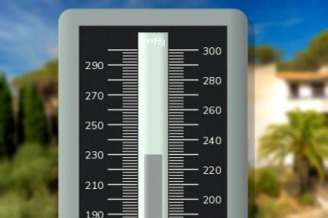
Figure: 230mmHg
